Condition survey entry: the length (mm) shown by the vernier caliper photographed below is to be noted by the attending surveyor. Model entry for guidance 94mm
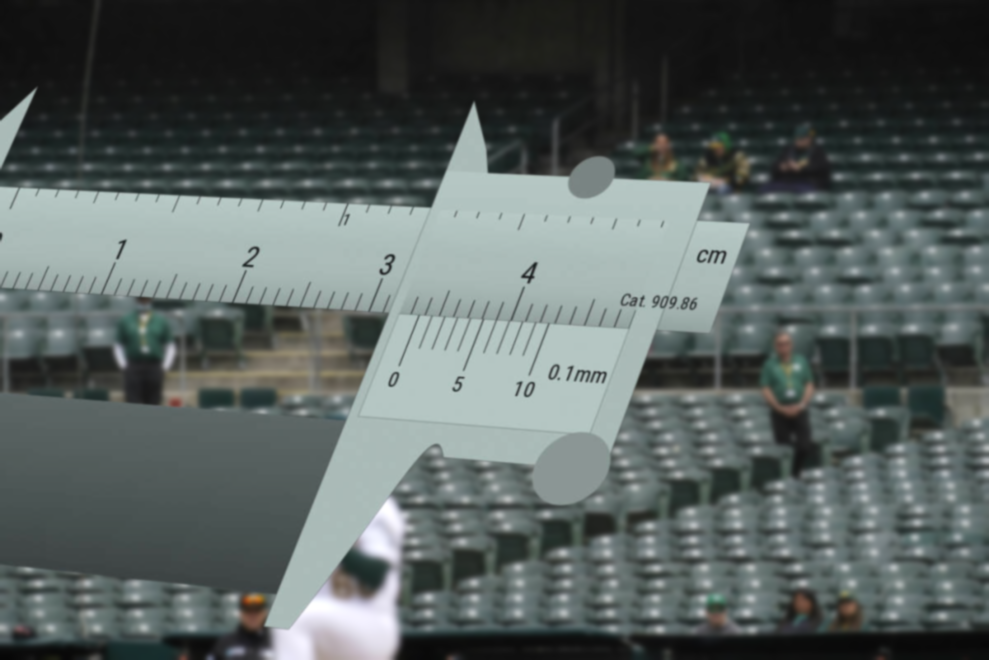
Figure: 33.6mm
